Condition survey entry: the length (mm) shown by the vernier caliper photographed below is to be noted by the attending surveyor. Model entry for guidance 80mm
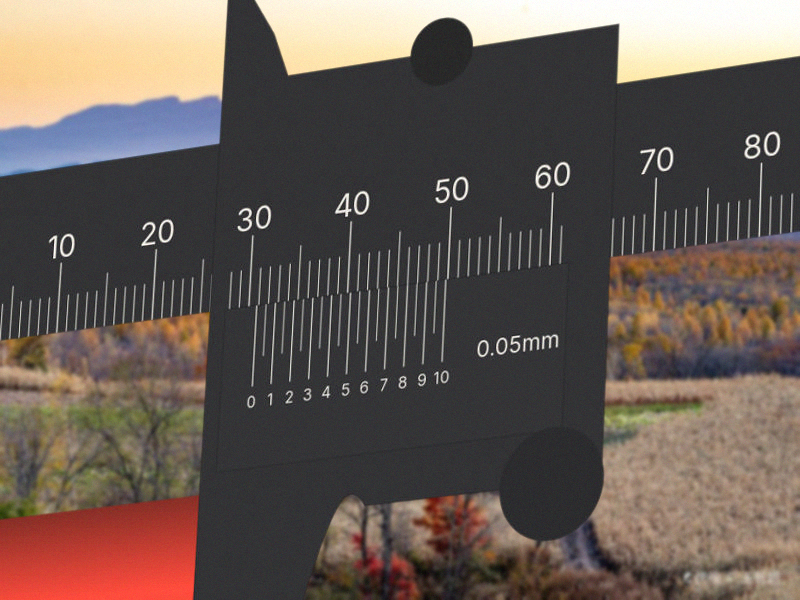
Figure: 30.8mm
